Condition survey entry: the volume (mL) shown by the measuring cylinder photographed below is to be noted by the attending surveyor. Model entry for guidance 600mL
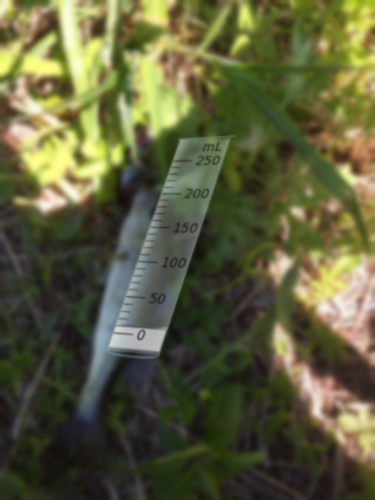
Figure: 10mL
